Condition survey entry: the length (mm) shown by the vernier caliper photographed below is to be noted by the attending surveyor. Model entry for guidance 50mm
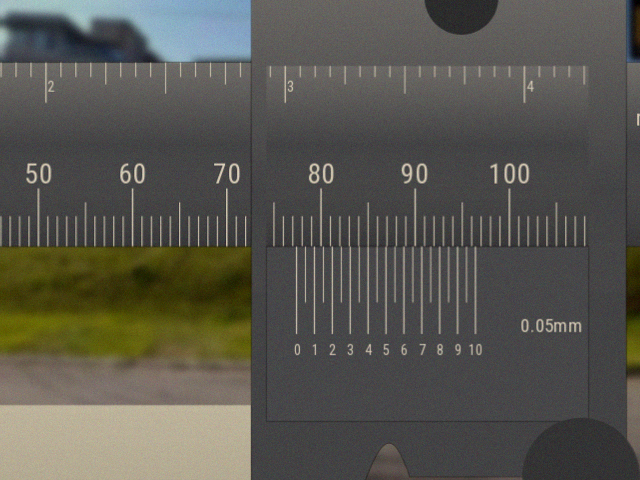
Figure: 77.4mm
